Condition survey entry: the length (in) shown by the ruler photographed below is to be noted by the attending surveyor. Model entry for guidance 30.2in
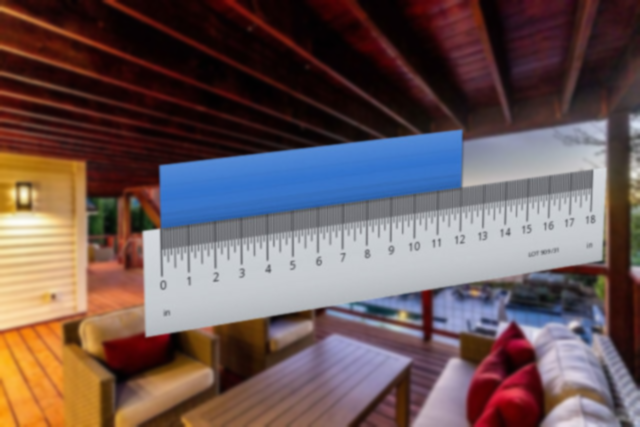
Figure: 12in
